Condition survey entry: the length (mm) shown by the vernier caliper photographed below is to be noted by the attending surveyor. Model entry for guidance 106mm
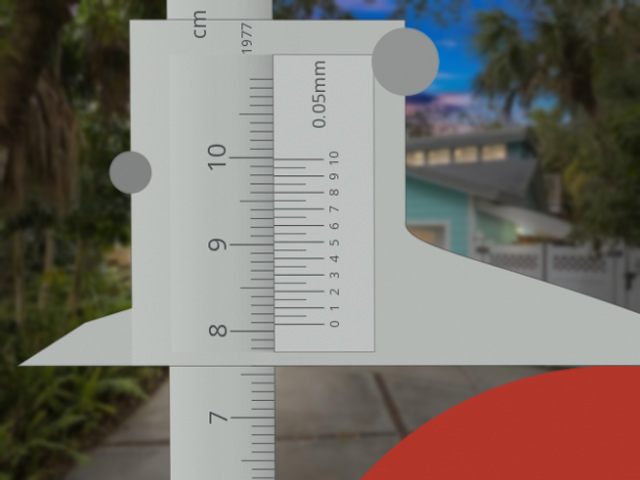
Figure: 80.8mm
